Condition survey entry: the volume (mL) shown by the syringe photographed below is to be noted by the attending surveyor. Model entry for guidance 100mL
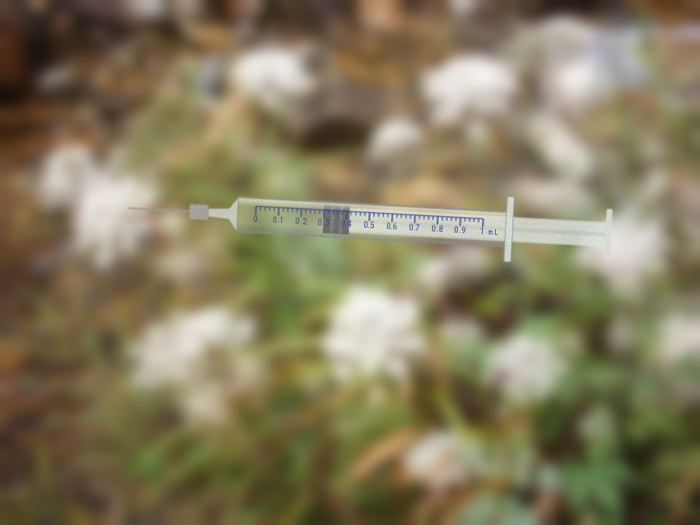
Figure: 0.3mL
